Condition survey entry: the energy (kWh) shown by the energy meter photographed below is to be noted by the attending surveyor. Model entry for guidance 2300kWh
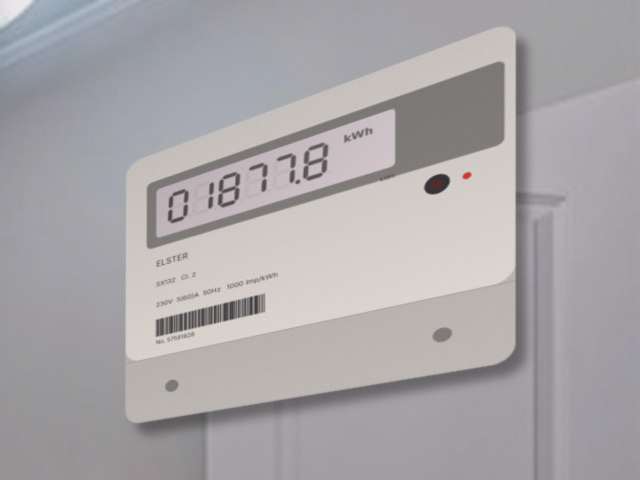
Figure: 1877.8kWh
